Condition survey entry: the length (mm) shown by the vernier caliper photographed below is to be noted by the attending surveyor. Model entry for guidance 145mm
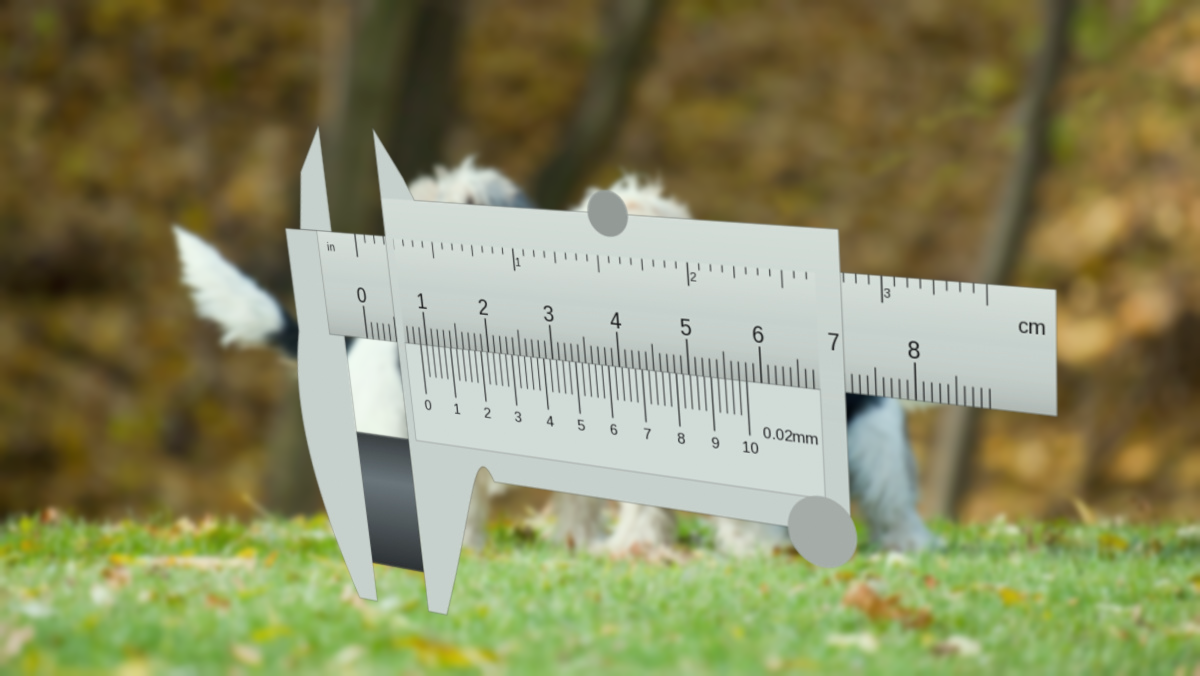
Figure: 9.0mm
